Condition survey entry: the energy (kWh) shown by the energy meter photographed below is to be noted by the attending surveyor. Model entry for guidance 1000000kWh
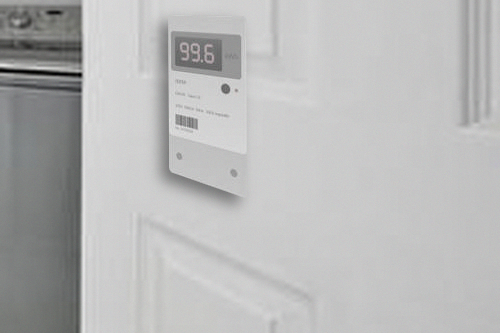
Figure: 99.6kWh
